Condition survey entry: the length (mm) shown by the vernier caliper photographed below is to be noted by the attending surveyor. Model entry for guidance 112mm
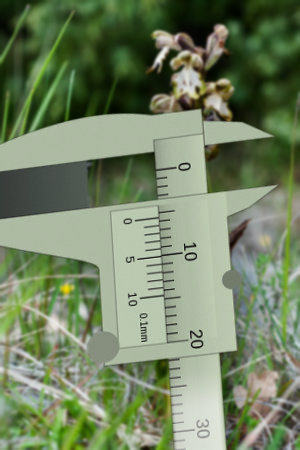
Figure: 5.6mm
